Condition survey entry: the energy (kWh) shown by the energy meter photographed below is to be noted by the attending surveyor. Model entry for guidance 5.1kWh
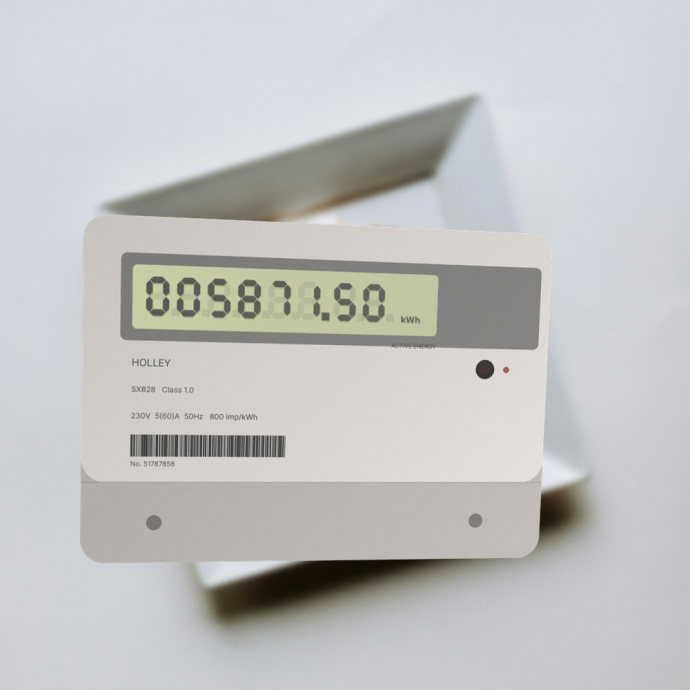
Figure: 5871.50kWh
